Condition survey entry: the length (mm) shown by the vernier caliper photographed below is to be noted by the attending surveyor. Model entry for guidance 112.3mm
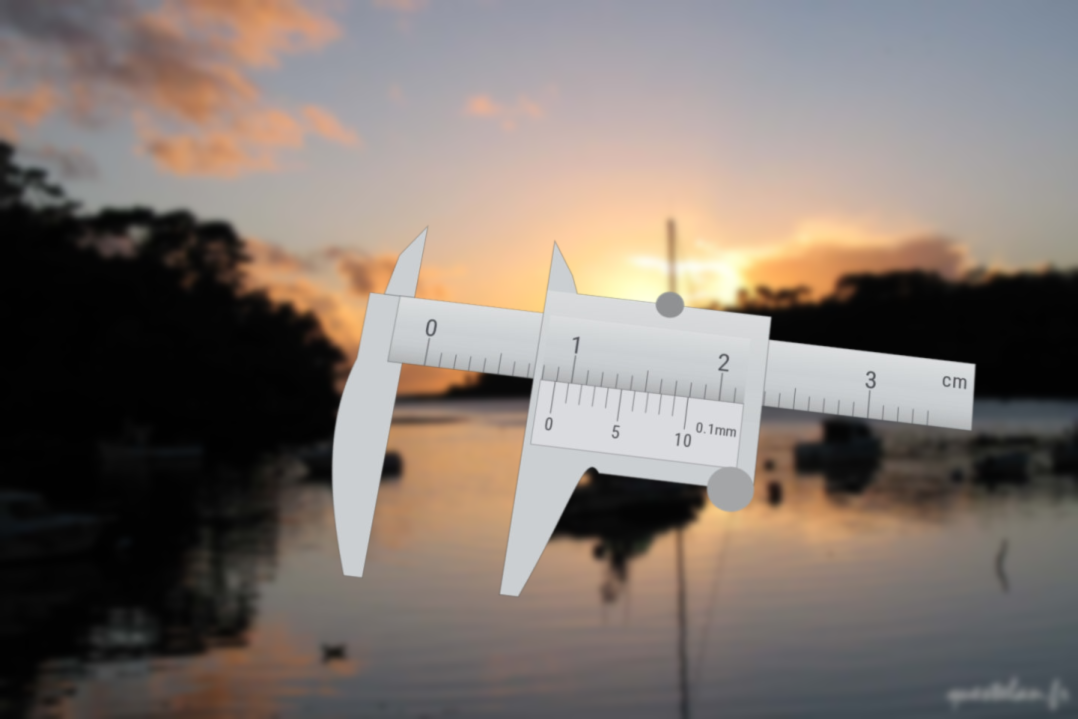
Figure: 8.9mm
